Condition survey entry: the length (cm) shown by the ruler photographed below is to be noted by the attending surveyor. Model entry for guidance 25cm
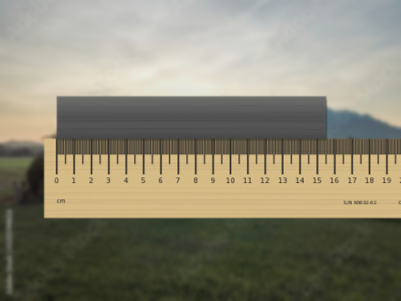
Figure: 15.5cm
